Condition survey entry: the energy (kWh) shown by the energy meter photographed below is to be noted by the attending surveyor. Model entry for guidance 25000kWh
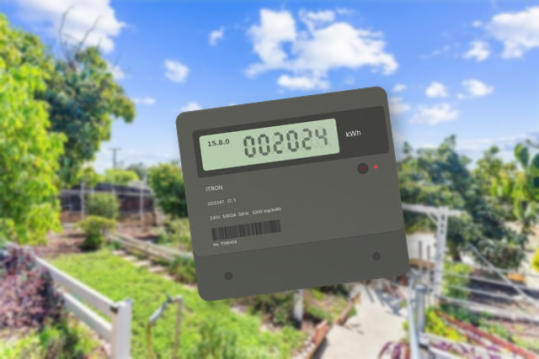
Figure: 2024kWh
